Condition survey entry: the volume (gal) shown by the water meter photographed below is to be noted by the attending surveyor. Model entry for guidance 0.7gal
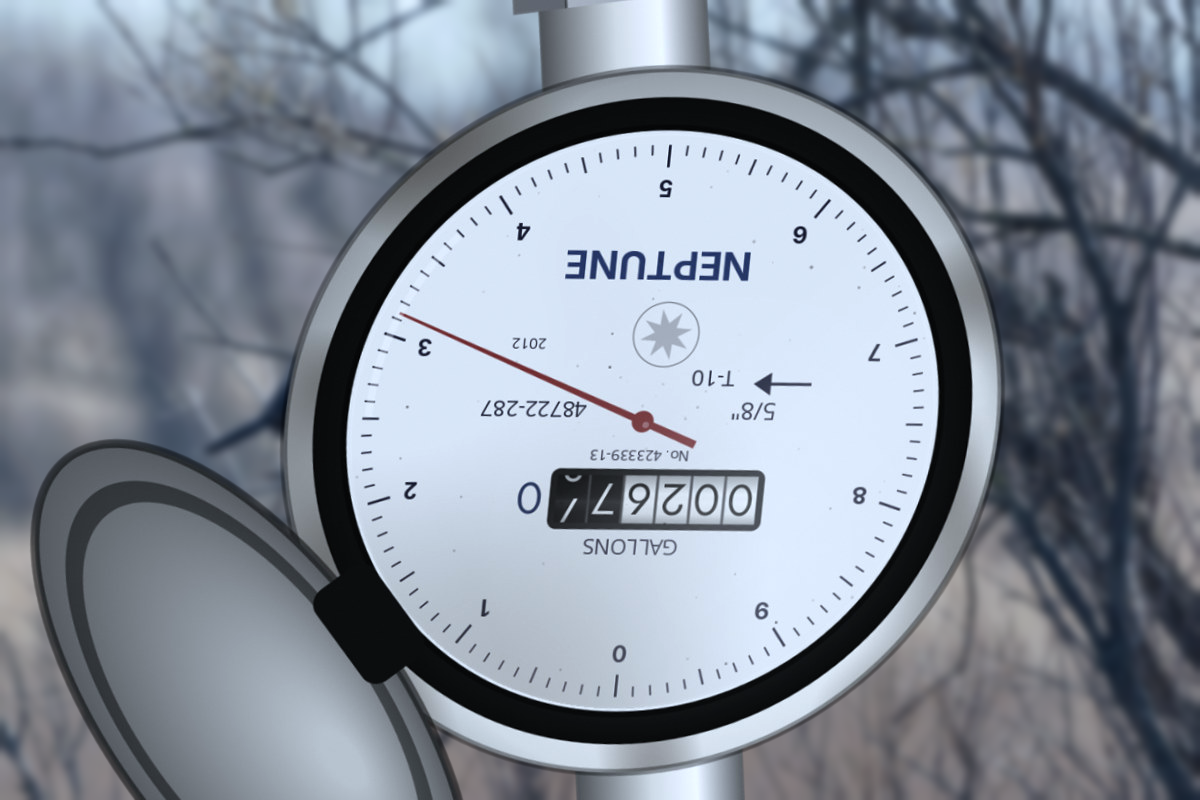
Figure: 26773.1gal
